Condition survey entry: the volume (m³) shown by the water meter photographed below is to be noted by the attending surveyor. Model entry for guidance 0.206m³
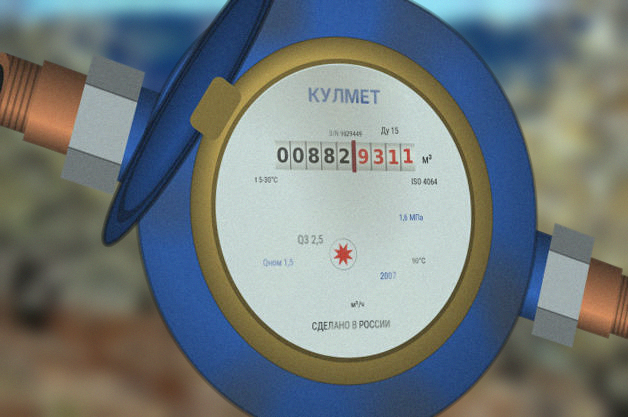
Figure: 882.9311m³
